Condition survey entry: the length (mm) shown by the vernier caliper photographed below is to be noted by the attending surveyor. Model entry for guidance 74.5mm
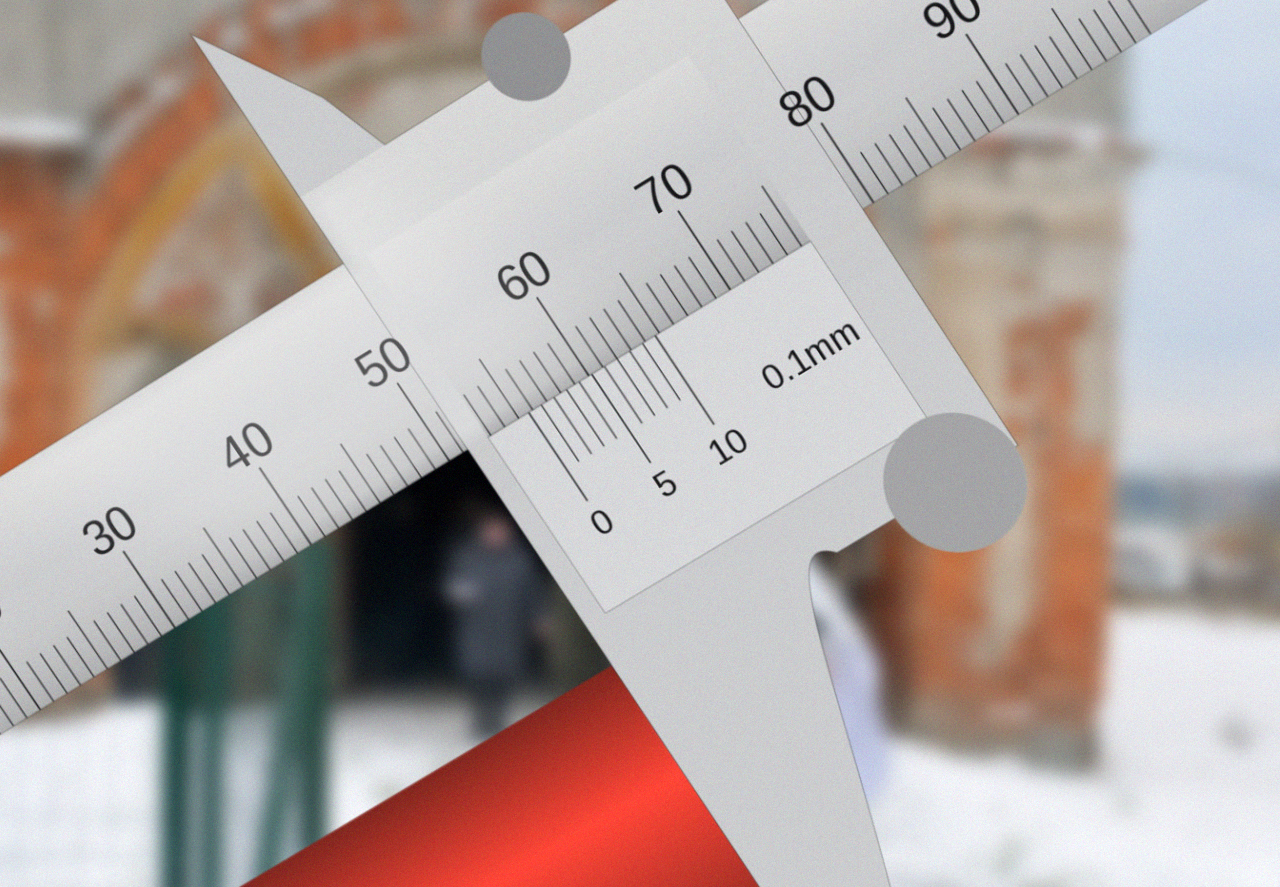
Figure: 55.7mm
